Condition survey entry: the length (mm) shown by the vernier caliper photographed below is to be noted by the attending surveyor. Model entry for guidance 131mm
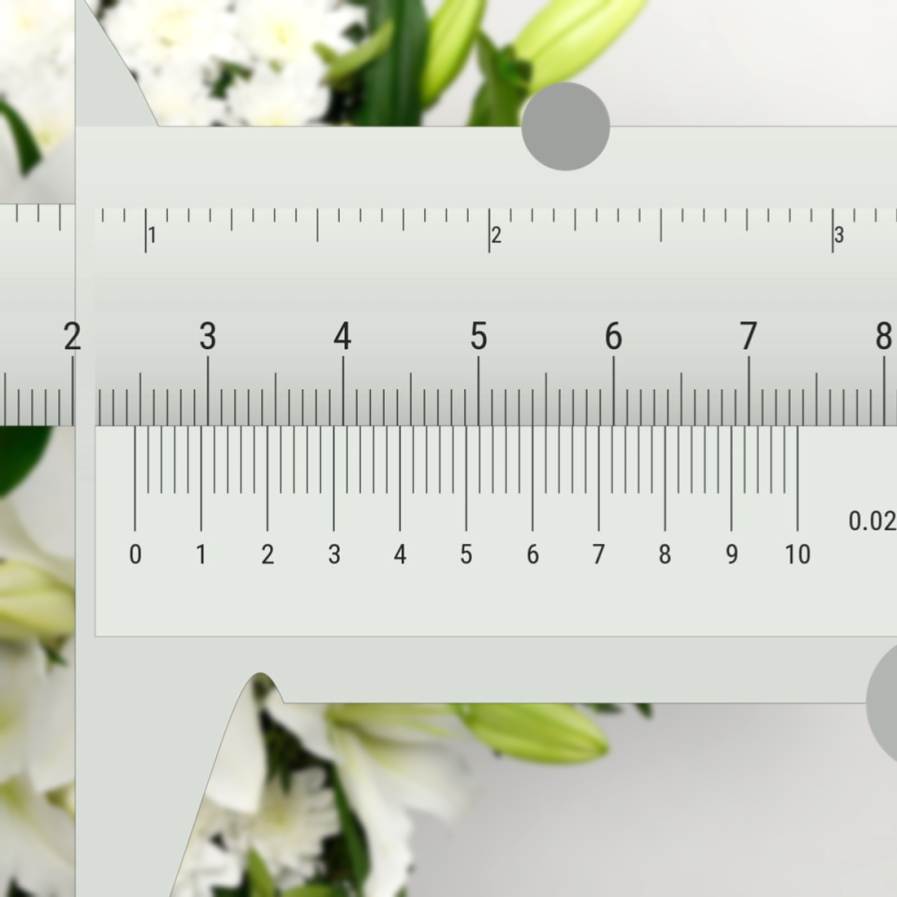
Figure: 24.6mm
